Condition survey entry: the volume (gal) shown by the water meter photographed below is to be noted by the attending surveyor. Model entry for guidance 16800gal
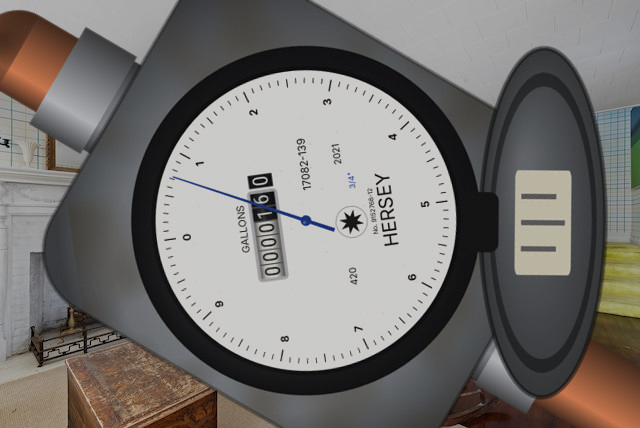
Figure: 160.7gal
